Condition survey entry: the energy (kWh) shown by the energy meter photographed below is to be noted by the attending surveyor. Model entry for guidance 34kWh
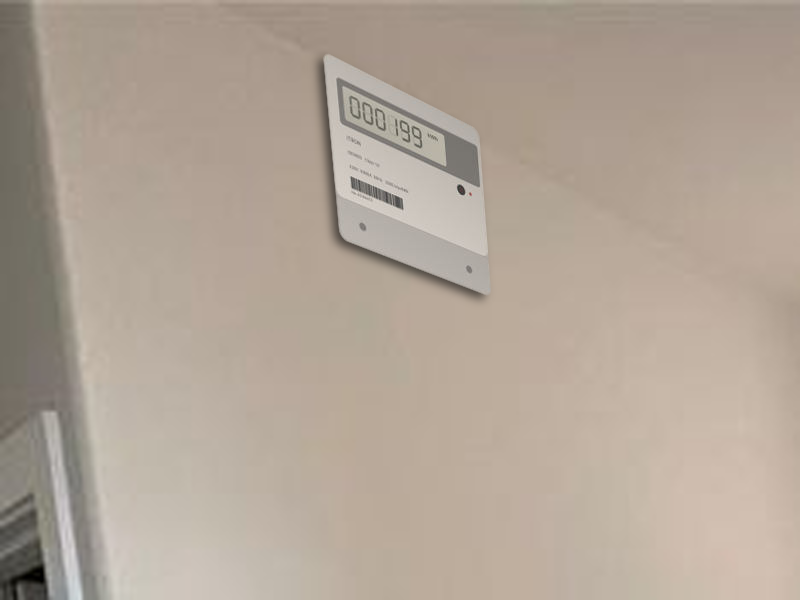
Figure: 199kWh
